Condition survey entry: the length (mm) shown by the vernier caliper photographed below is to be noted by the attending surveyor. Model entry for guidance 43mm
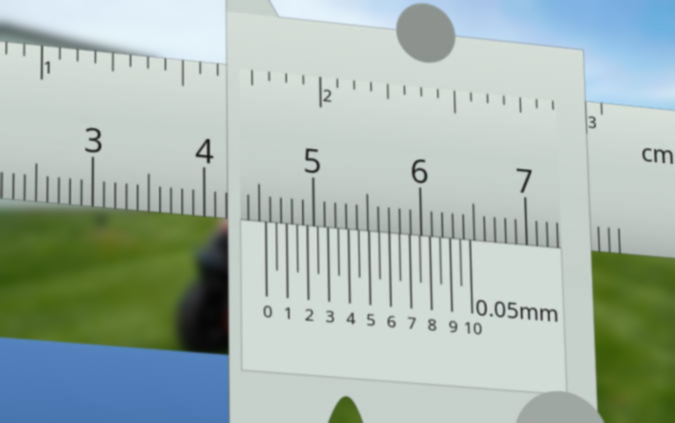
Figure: 45.6mm
